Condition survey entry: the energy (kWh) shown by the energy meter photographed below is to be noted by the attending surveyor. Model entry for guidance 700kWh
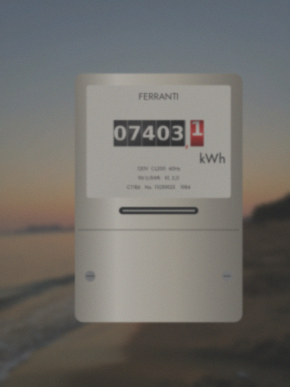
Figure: 7403.1kWh
